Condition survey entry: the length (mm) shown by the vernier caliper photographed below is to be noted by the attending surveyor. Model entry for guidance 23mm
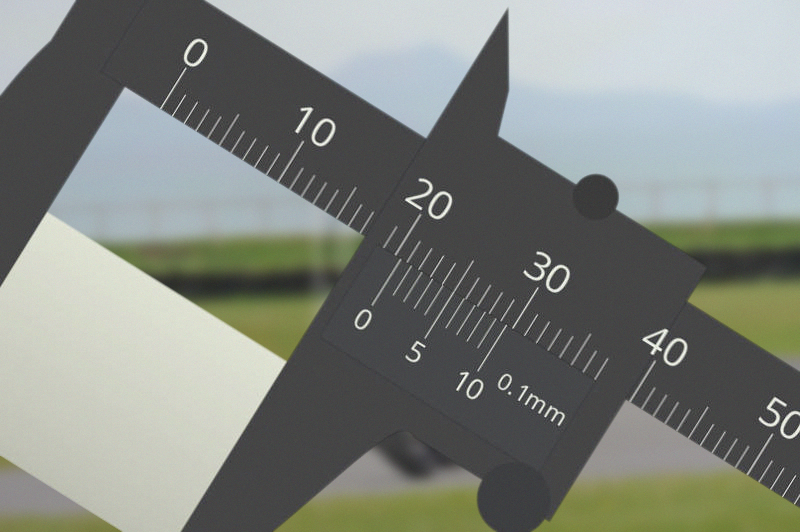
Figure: 20.5mm
